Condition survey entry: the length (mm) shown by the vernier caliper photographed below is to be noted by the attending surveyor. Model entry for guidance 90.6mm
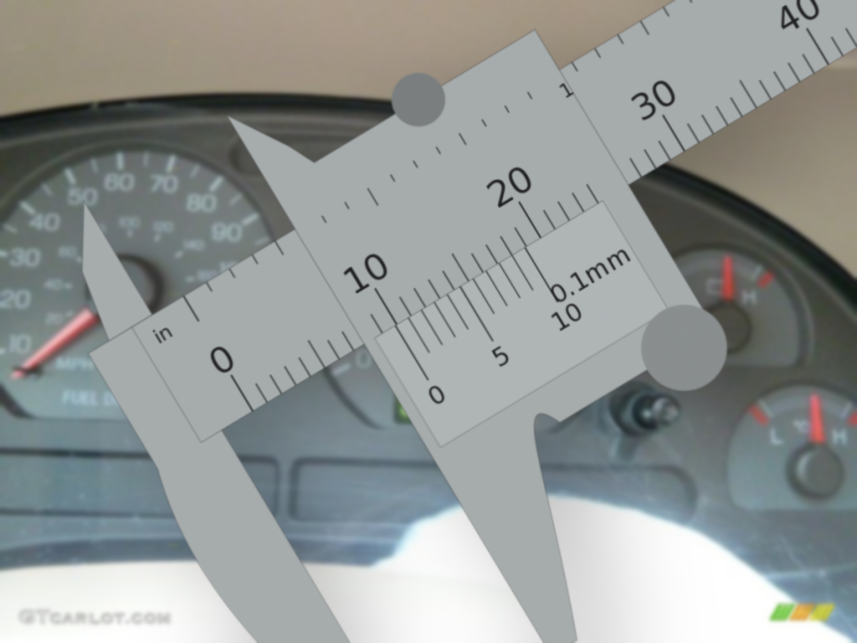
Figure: 9.9mm
